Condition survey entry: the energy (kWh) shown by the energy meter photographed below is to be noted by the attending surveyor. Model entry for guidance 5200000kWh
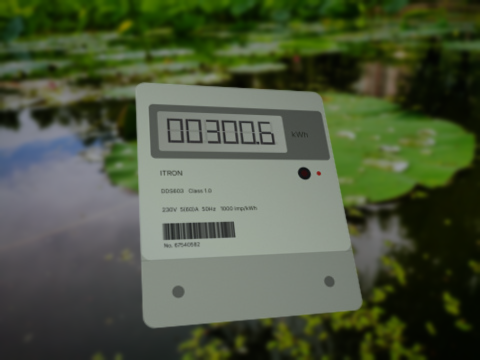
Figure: 300.6kWh
